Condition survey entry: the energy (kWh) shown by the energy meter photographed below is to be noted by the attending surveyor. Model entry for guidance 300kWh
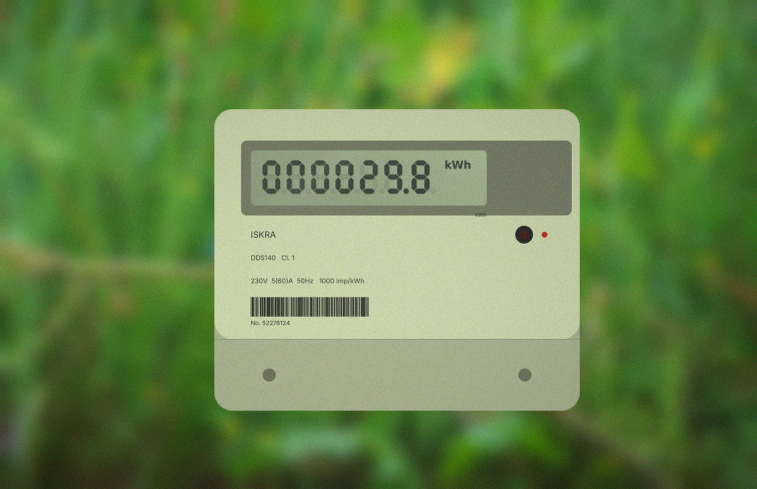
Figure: 29.8kWh
